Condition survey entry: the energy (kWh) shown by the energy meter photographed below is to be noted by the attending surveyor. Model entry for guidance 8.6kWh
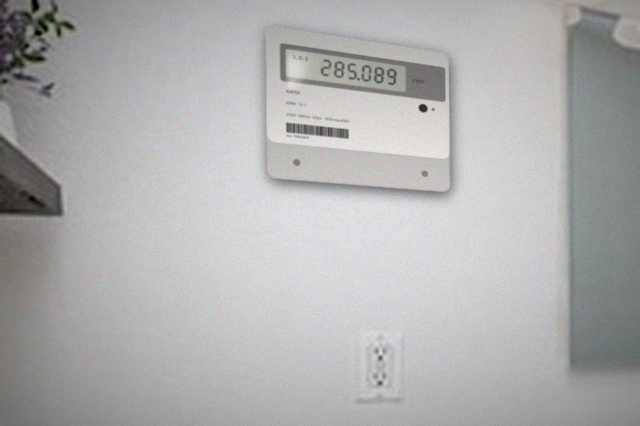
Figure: 285.089kWh
